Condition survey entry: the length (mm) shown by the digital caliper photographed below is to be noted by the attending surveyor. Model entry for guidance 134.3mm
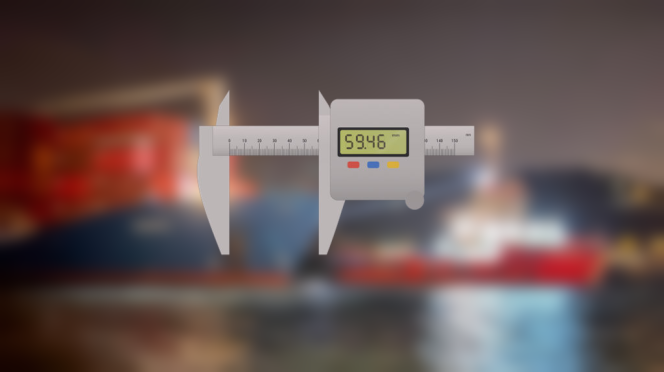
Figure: 59.46mm
